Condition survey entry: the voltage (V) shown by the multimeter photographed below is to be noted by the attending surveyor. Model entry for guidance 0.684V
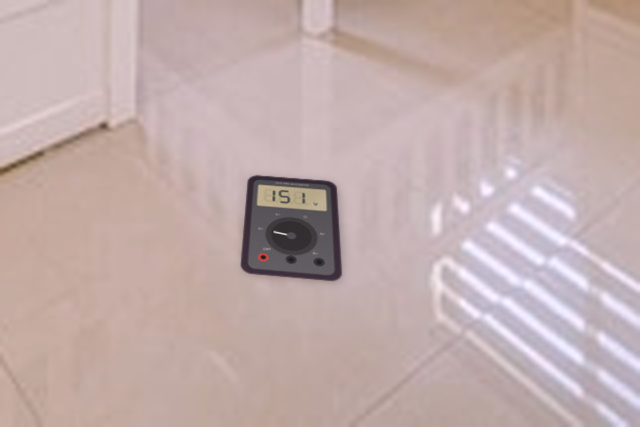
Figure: 151V
